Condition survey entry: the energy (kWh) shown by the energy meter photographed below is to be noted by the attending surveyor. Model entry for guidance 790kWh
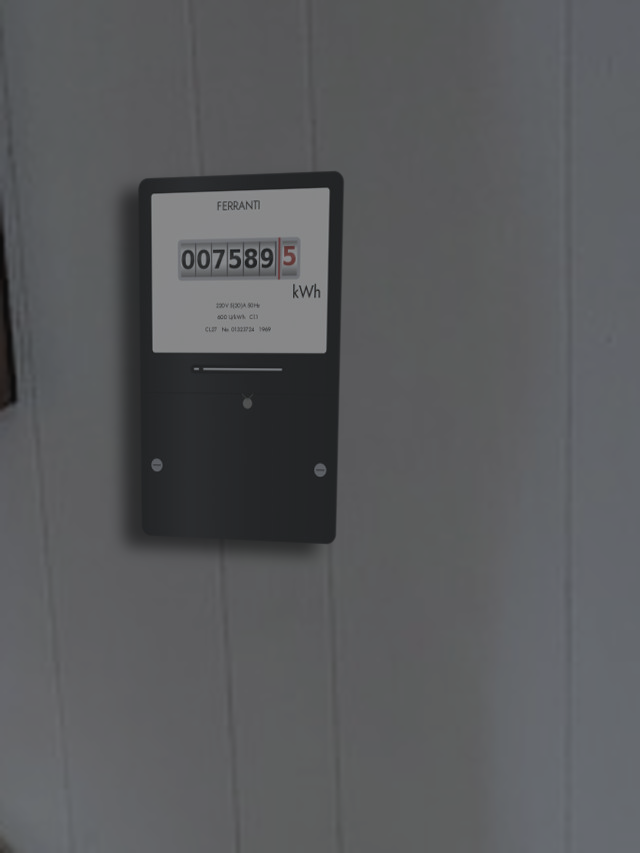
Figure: 7589.5kWh
